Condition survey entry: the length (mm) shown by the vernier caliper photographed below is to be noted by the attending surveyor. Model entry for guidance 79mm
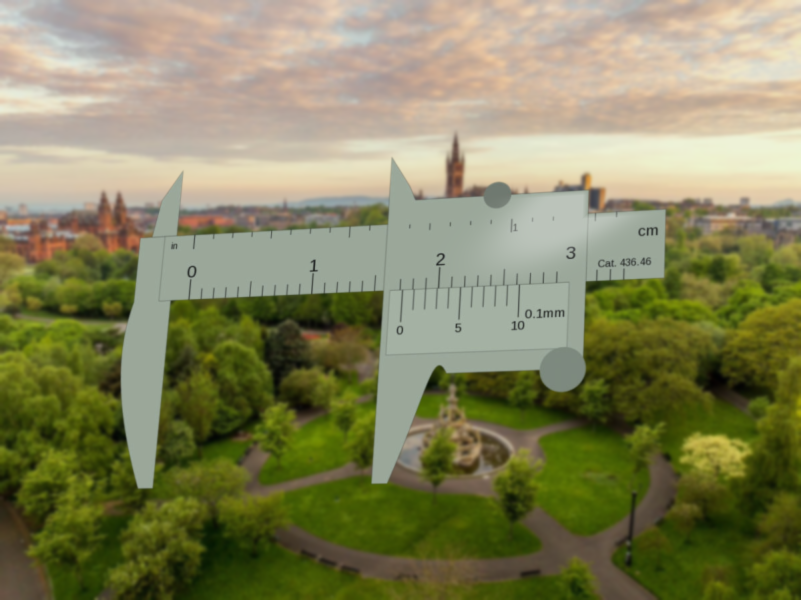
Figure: 17.2mm
